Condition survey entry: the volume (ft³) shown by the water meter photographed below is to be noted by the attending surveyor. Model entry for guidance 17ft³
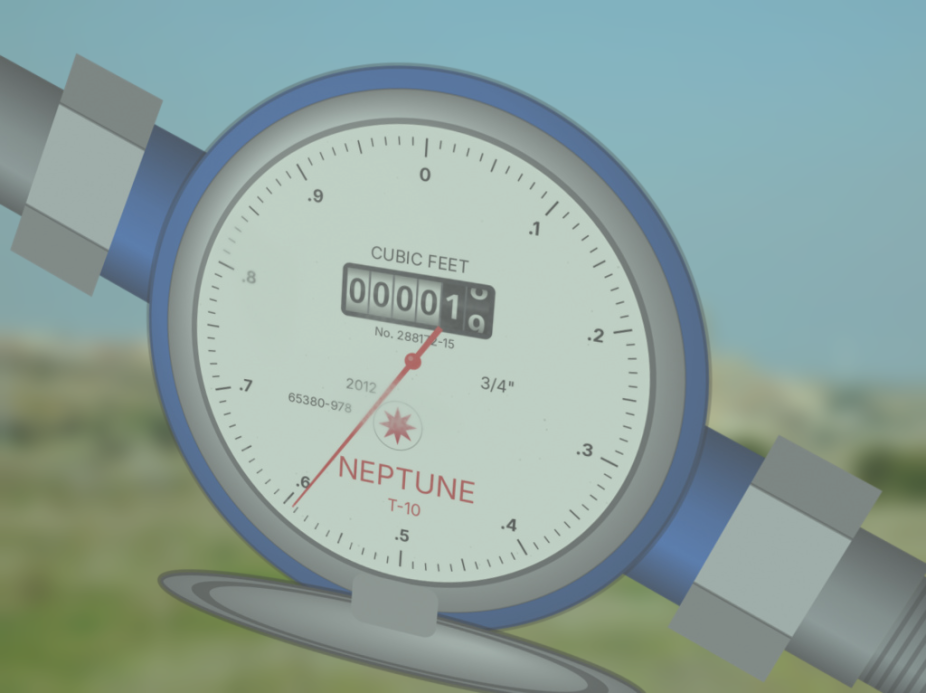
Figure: 18.59ft³
